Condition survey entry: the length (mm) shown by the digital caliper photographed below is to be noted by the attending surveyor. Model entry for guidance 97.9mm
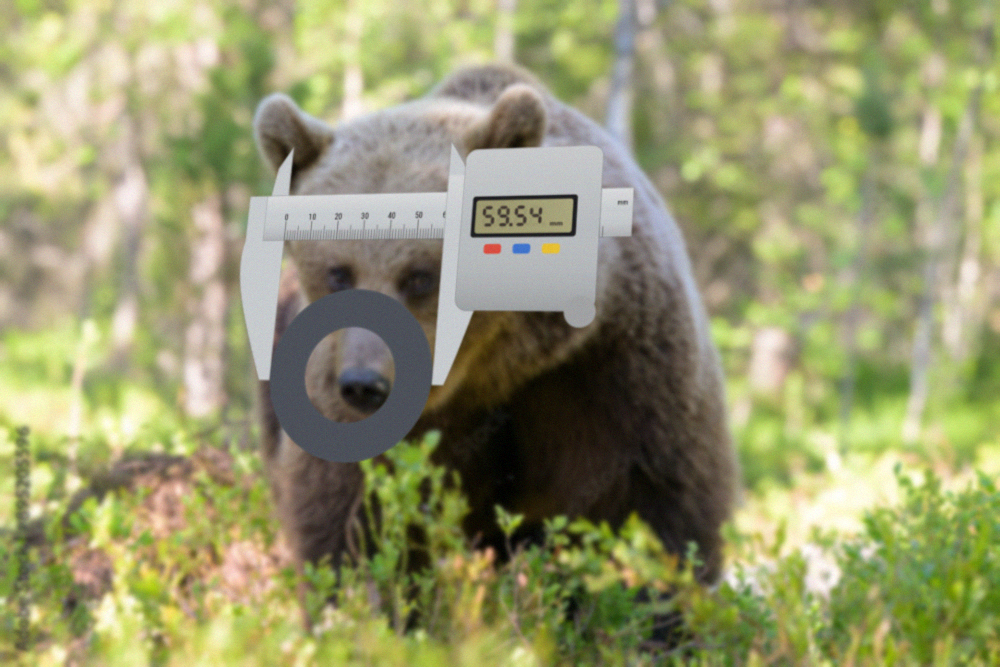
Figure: 59.54mm
